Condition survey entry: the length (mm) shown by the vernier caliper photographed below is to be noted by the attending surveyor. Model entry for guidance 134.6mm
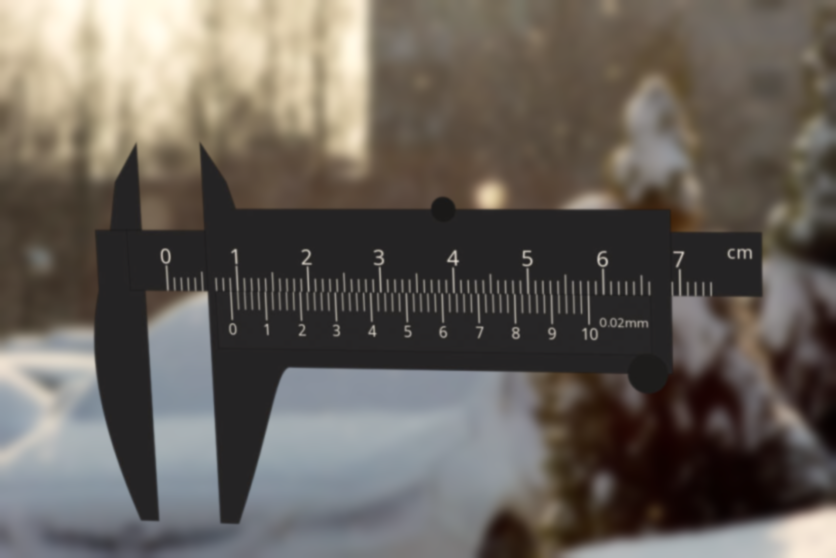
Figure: 9.0mm
